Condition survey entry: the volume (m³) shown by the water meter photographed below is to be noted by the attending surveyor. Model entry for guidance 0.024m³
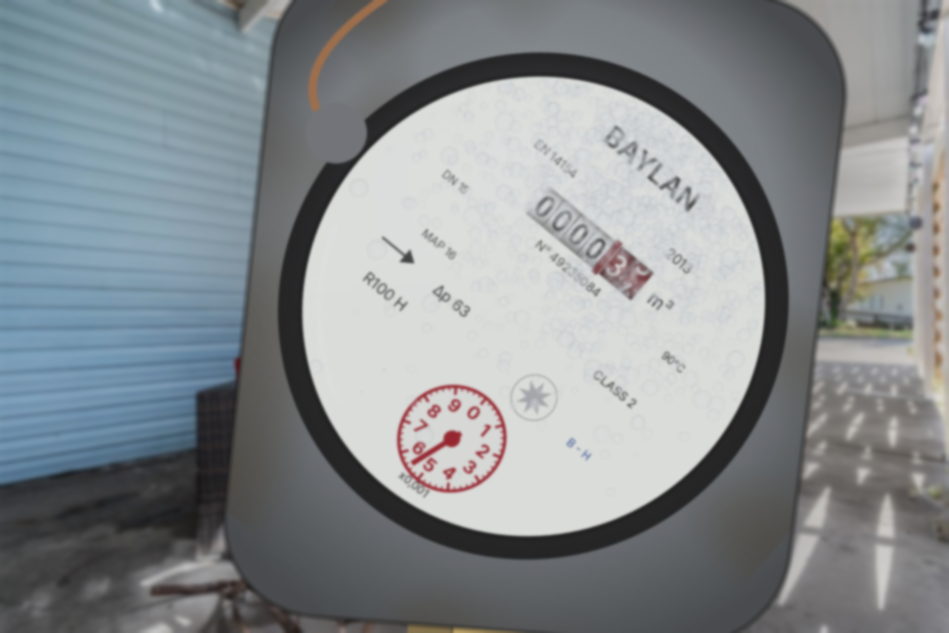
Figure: 0.335m³
